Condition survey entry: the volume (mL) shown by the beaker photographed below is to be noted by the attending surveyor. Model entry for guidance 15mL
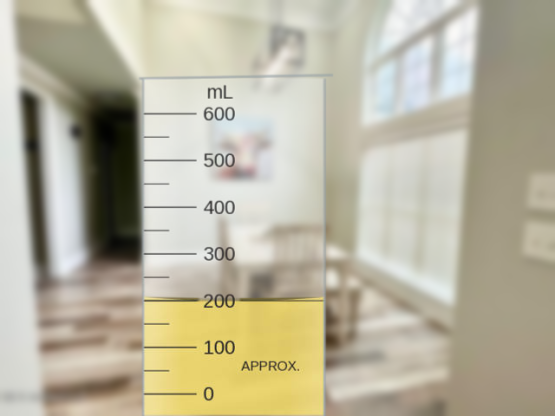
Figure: 200mL
